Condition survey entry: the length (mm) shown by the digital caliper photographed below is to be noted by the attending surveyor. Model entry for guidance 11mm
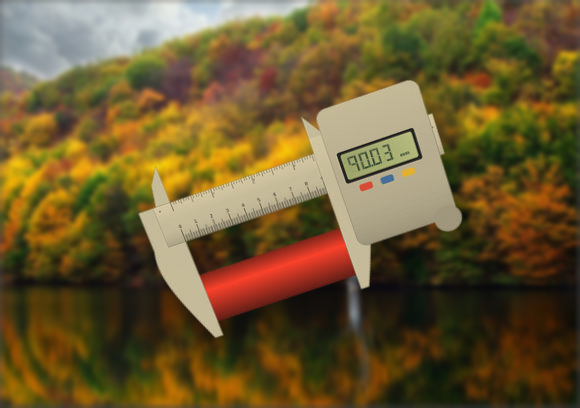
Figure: 90.03mm
